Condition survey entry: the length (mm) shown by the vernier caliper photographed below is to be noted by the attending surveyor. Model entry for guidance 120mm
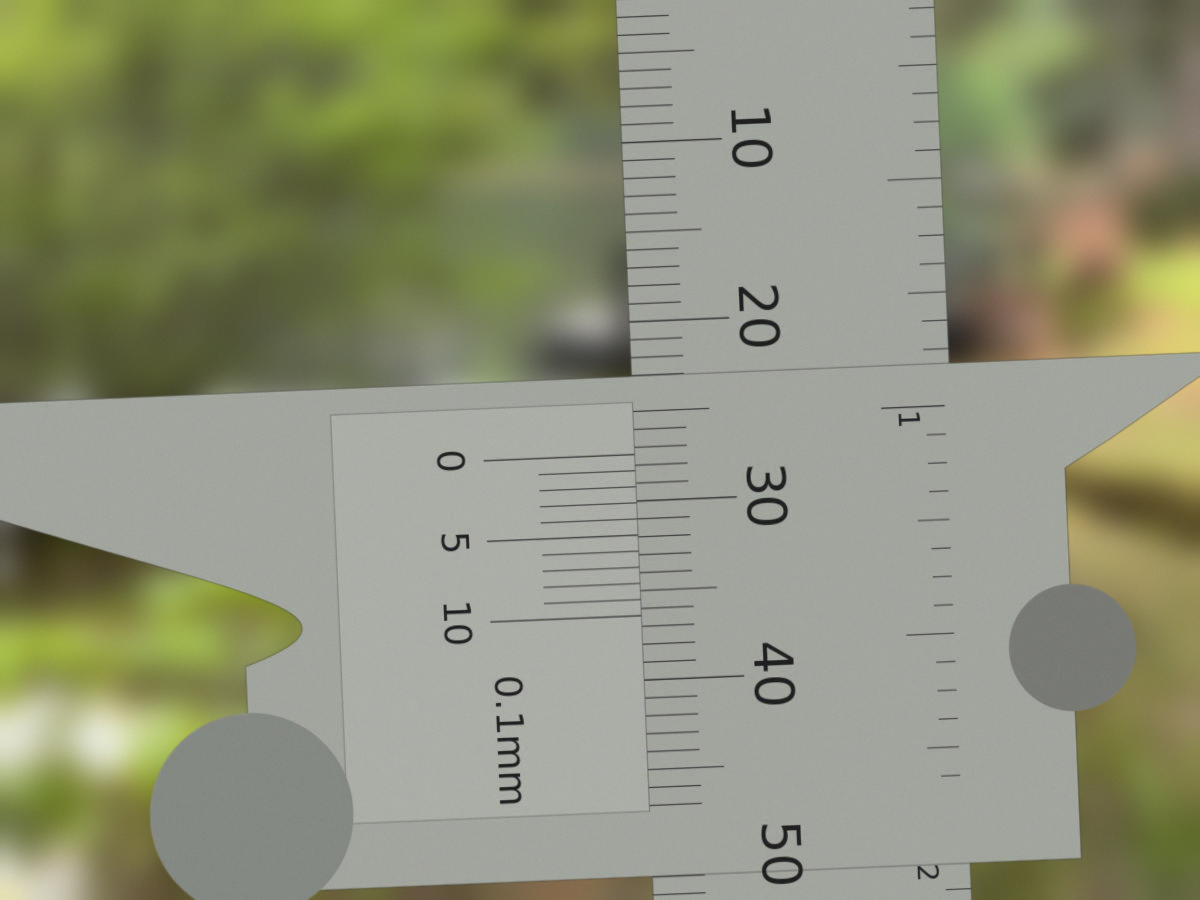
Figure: 27.4mm
